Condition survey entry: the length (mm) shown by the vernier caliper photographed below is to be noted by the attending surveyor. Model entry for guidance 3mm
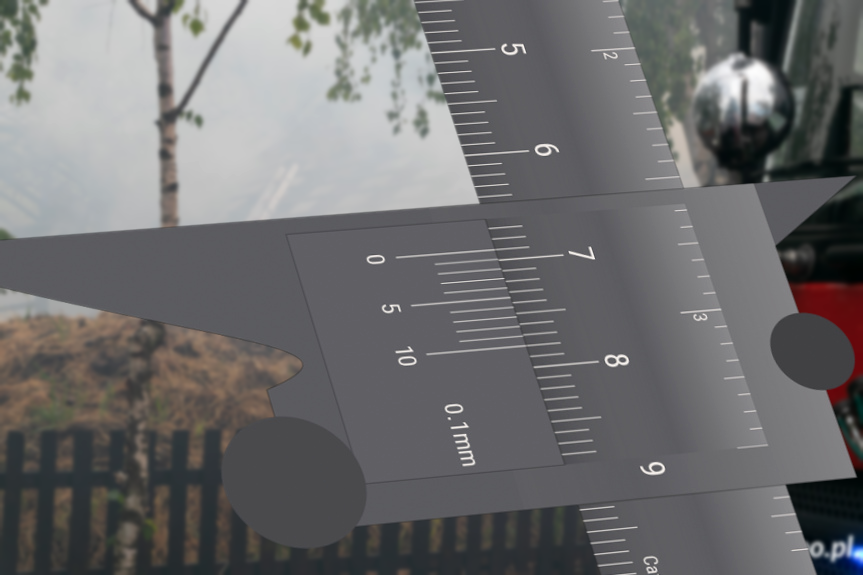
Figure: 69.0mm
